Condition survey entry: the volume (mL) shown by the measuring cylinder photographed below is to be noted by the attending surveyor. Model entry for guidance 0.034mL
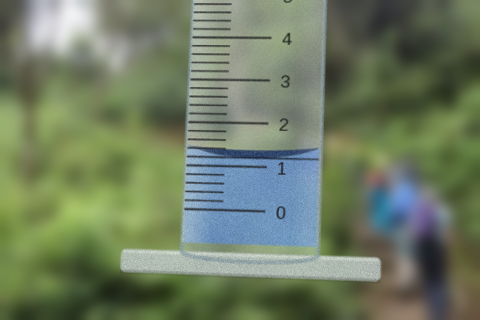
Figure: 1.2mL
